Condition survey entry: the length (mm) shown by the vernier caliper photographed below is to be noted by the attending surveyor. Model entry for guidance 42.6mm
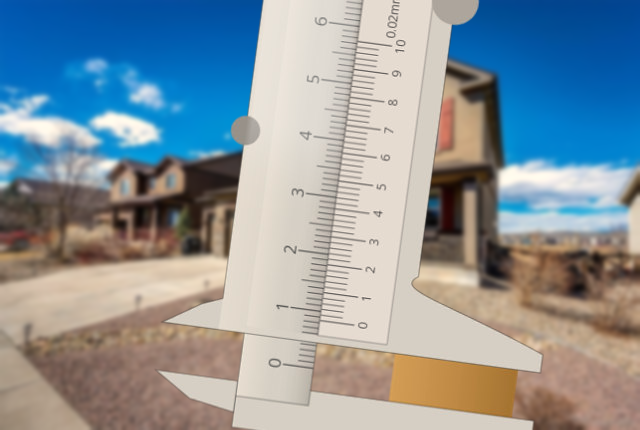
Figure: 8.4mm
